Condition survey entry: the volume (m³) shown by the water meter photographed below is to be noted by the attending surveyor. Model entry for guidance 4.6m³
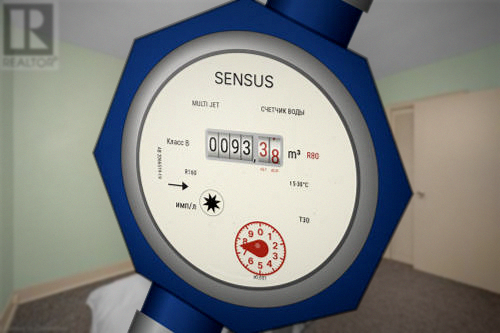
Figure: 93.377m³
